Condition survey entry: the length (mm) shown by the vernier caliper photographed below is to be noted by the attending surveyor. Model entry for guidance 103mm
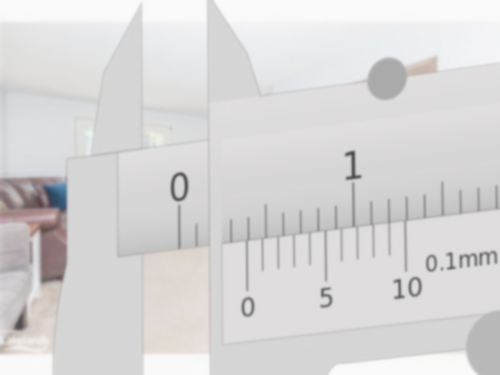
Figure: 3.9mm
